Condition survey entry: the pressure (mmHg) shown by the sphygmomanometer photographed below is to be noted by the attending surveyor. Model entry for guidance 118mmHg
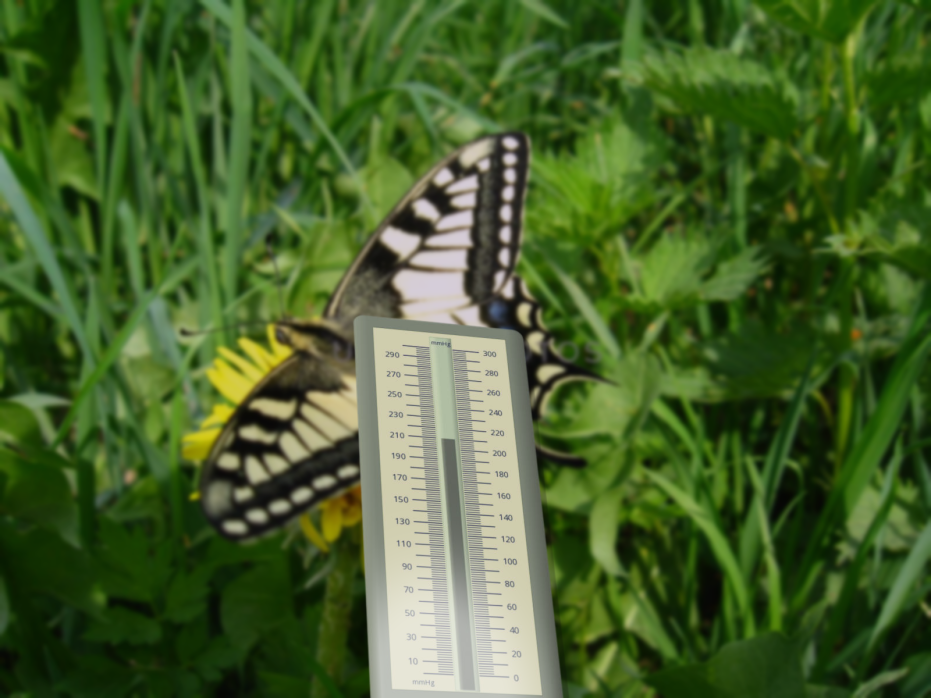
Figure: 210mmHg
